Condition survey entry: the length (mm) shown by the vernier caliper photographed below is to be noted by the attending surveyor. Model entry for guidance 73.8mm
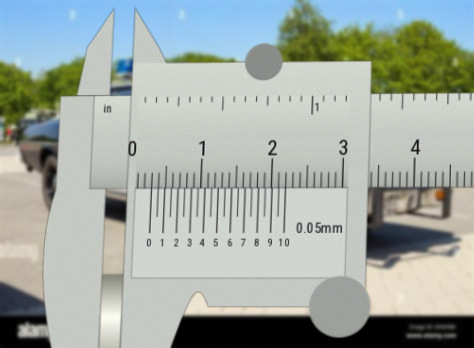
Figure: 3.0mm
